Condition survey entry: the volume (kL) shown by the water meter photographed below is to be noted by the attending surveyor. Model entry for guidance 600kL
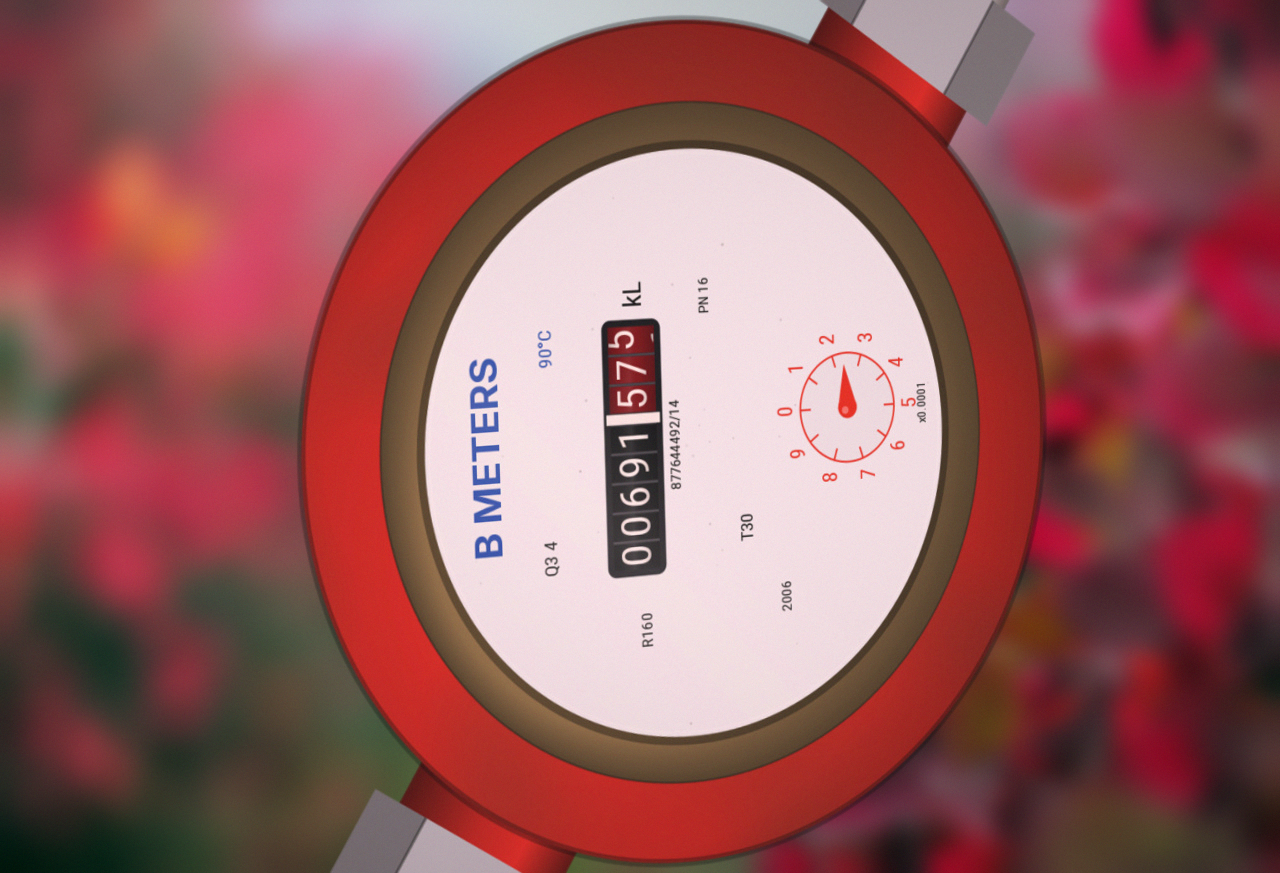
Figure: 691.5752kL
